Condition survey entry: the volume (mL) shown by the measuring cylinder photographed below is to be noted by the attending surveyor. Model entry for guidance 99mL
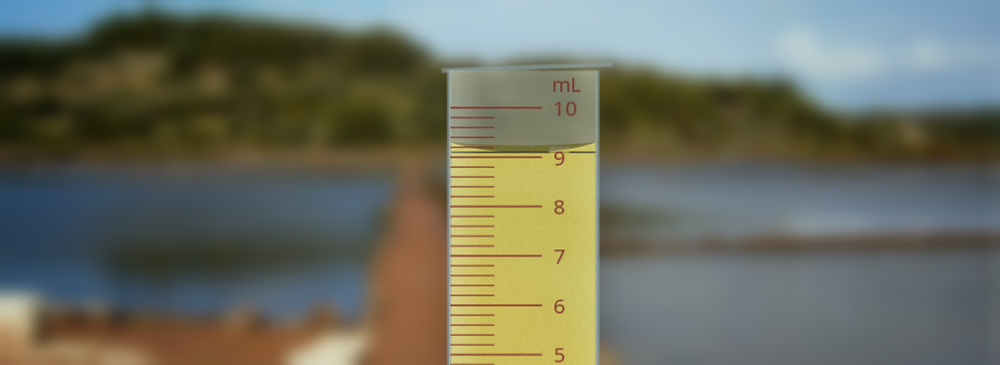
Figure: 9.1mL
